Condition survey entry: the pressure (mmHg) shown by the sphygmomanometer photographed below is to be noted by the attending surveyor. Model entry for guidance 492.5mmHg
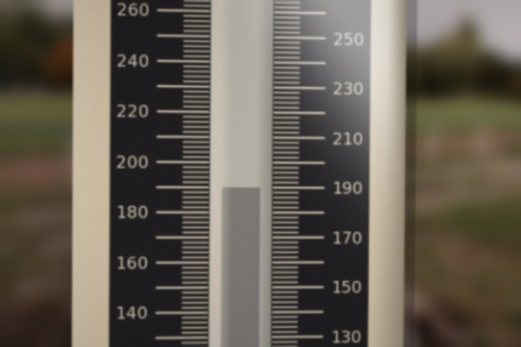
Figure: 190mmHg
